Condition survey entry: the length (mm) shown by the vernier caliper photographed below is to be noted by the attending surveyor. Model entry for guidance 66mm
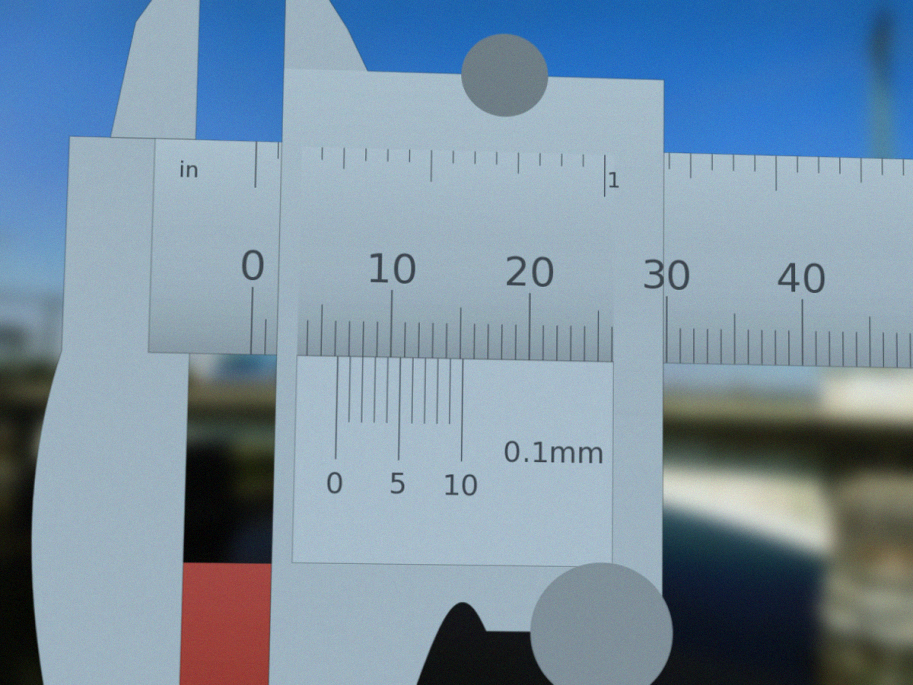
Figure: 6.2mm
